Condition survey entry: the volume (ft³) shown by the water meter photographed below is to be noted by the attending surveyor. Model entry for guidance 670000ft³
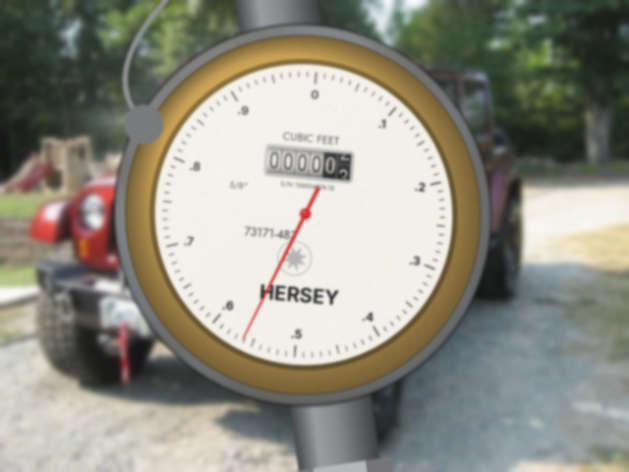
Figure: 2.56ft³
